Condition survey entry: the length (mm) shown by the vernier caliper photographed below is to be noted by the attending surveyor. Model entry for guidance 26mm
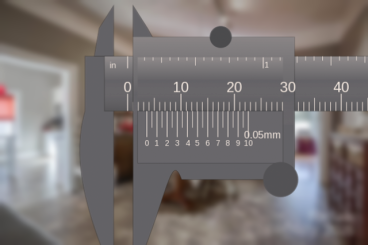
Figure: 3.6mm
